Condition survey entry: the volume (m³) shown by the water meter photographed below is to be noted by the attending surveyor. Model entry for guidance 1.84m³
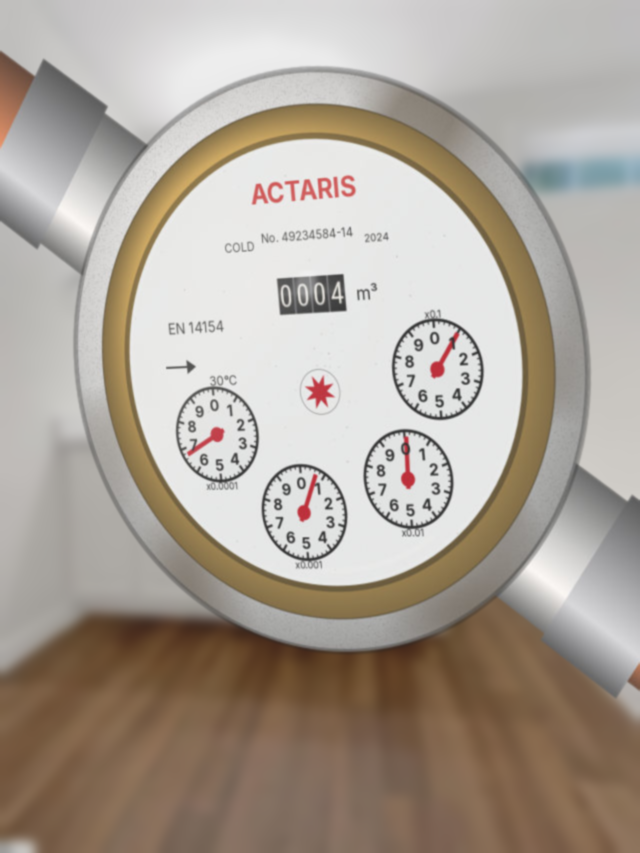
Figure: 4.1006m³
